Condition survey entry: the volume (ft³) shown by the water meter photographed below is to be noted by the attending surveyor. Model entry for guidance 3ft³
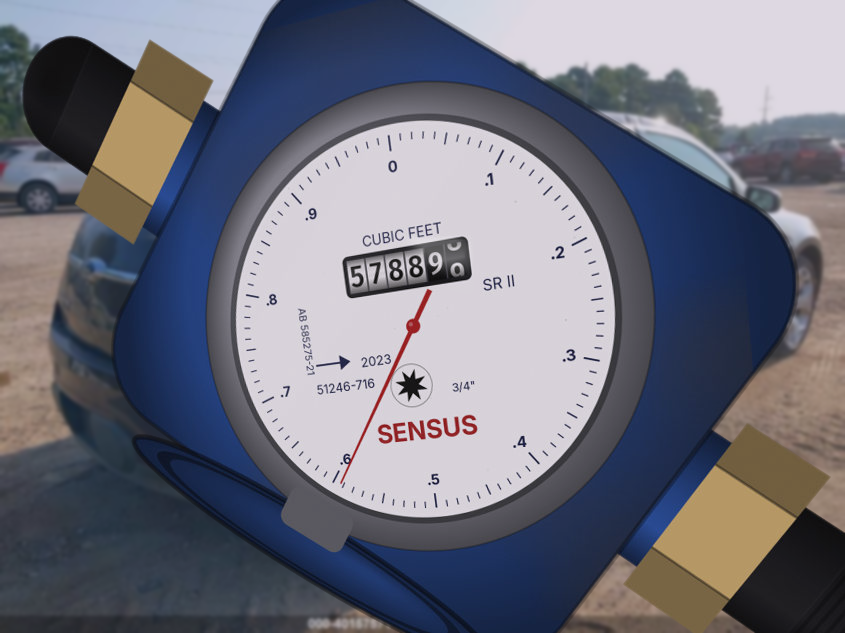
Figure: 578898.59ft³
